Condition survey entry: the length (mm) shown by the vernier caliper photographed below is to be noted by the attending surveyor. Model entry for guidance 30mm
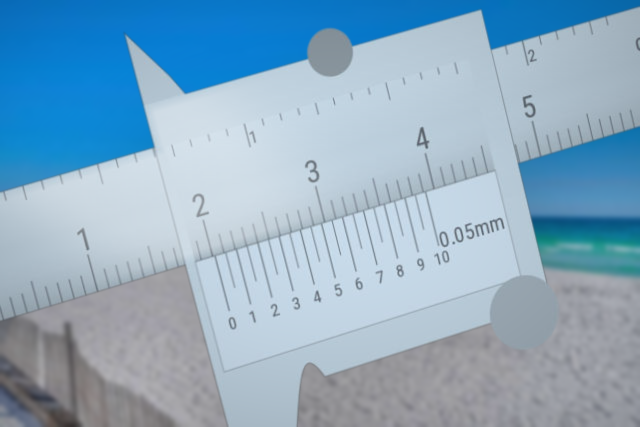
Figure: 20.2mm
